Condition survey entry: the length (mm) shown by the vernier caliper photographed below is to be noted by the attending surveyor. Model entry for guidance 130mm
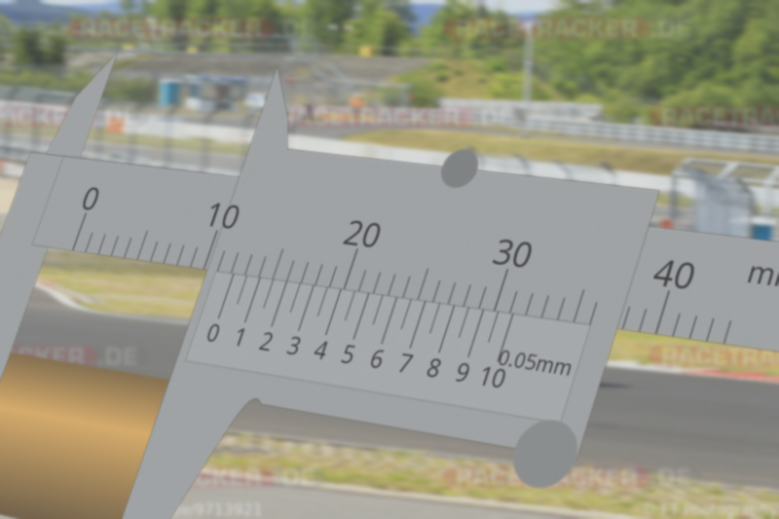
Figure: 12.2mm
